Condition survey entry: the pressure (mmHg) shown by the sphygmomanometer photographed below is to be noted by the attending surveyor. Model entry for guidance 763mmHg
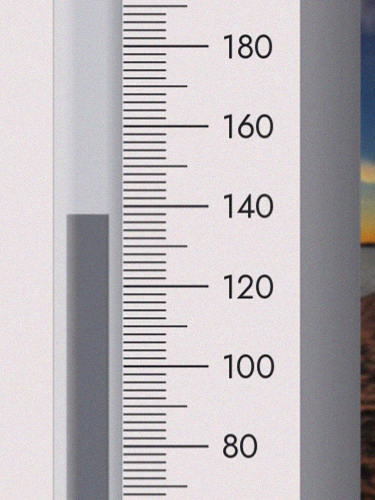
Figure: 138mmHg
